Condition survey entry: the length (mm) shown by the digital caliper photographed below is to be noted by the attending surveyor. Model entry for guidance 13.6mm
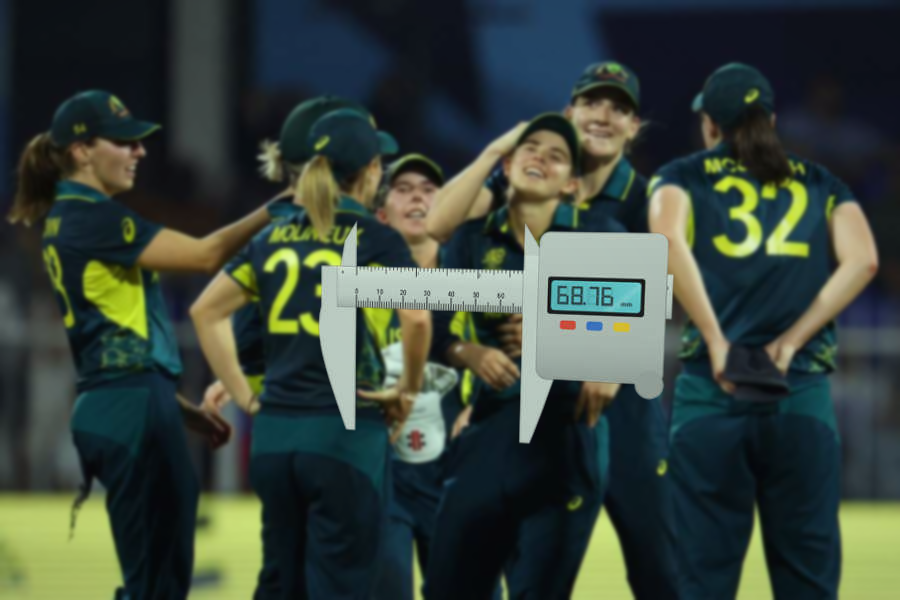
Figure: 68.76mm
